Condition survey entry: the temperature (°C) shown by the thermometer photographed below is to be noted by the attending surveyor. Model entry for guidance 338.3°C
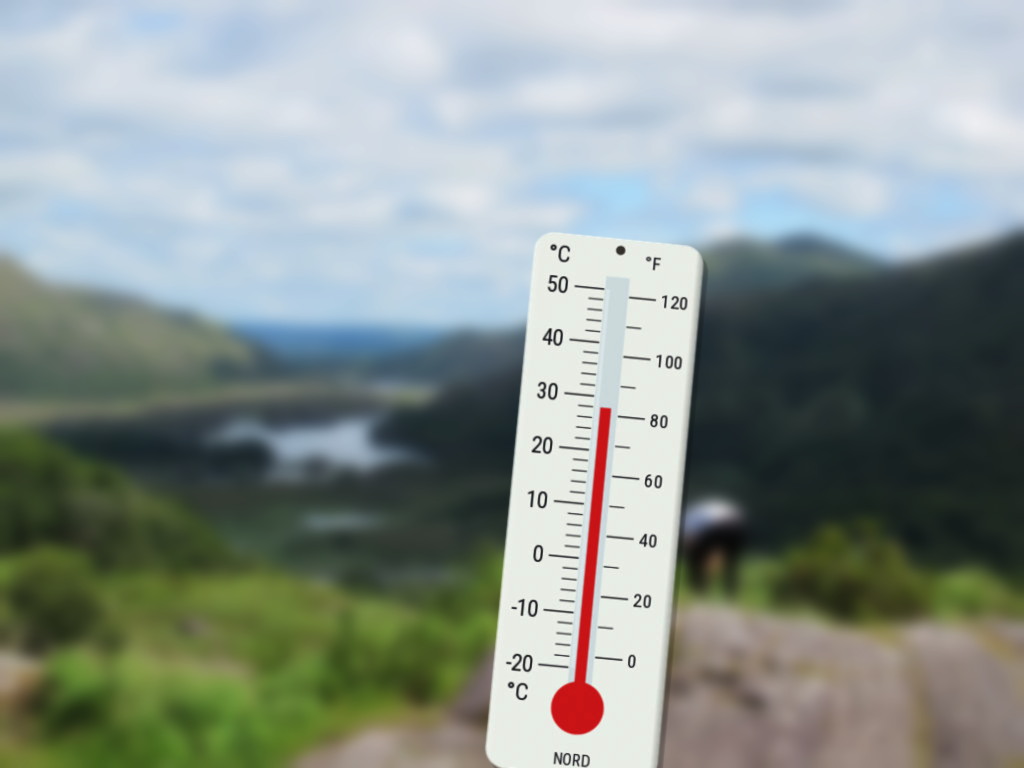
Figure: 28°C
